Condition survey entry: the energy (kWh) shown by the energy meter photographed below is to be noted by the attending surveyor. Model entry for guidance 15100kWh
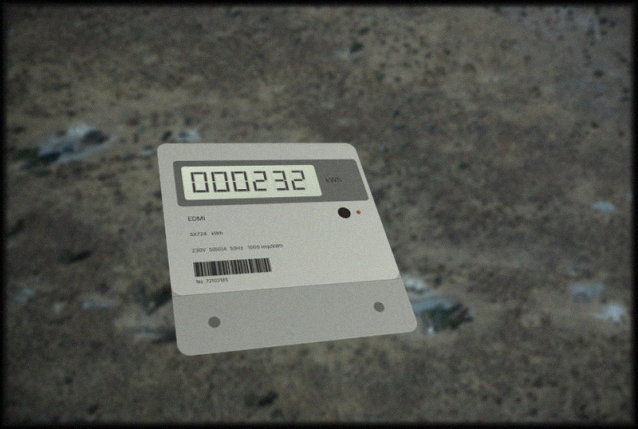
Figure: 232kWh
